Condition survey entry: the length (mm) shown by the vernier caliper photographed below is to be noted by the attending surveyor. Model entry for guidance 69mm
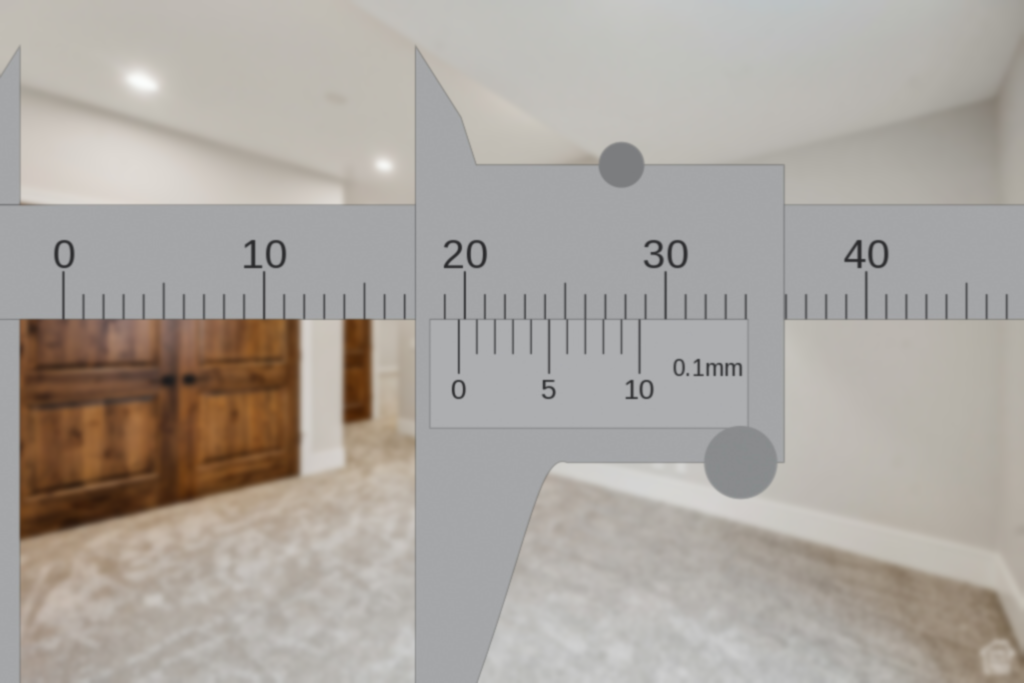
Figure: 19.7mm
